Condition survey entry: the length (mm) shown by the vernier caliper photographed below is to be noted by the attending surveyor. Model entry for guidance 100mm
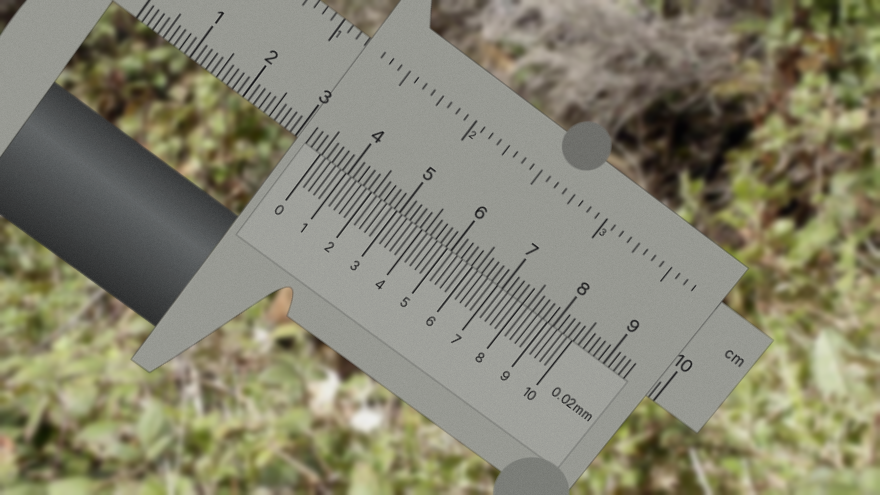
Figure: 34.8mm
